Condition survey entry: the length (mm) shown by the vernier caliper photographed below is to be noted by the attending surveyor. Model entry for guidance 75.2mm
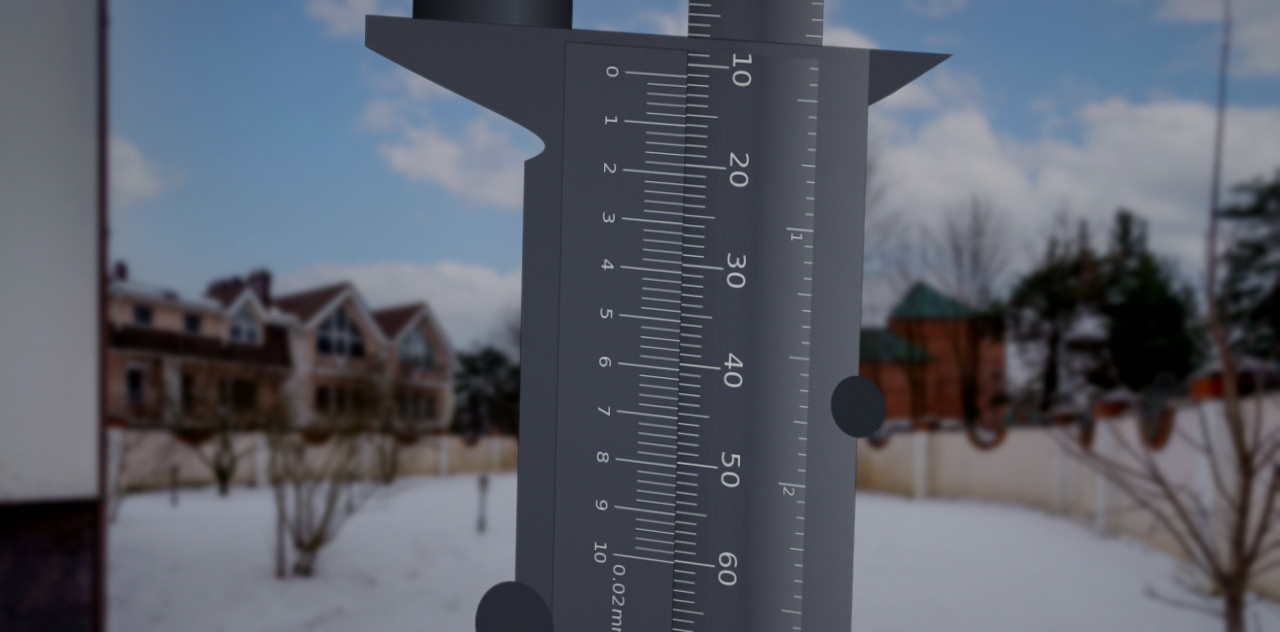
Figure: 11.2mm
